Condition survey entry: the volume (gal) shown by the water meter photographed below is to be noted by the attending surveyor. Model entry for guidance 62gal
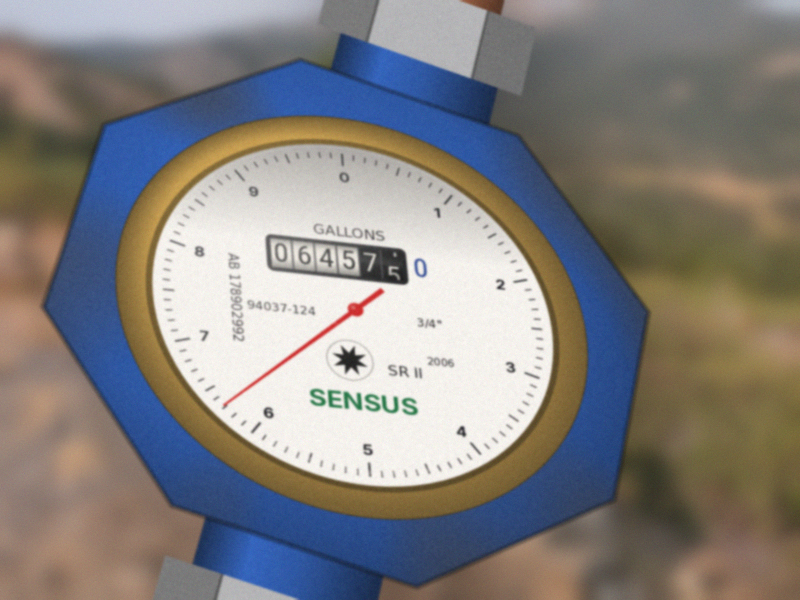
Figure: 645746.3gal
